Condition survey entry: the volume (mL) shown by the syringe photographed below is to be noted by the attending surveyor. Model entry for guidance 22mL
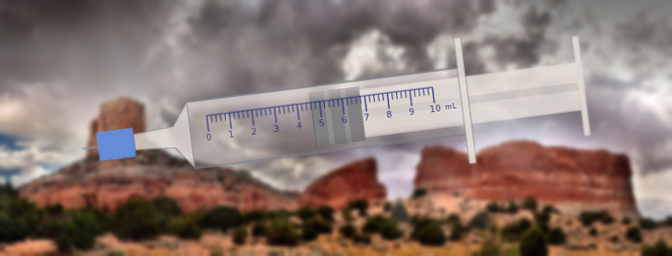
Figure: 4.6mL
